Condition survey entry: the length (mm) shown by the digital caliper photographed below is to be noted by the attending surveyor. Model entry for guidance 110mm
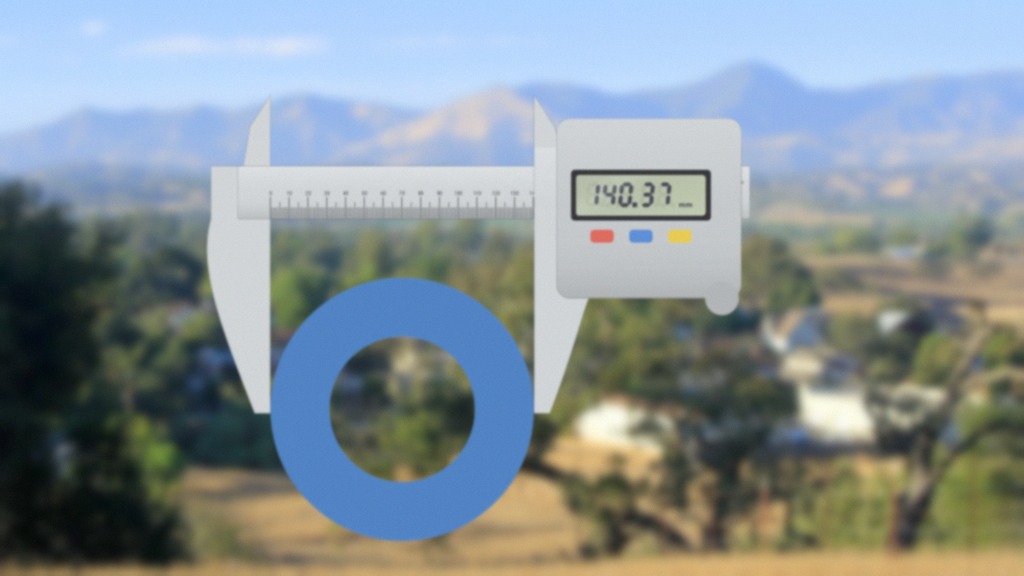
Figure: 140.37mm
